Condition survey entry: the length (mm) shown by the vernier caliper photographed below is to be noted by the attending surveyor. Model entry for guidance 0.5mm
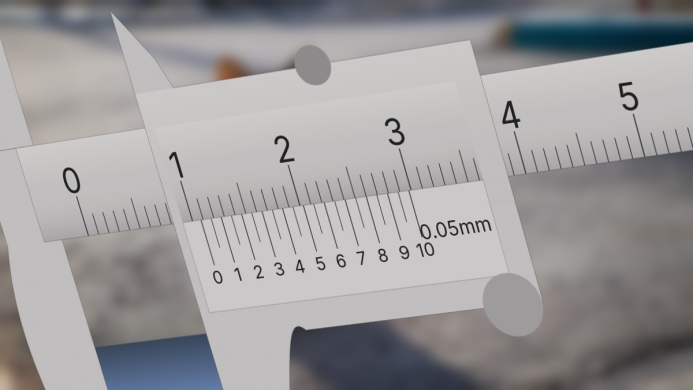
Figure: 10.8mm
